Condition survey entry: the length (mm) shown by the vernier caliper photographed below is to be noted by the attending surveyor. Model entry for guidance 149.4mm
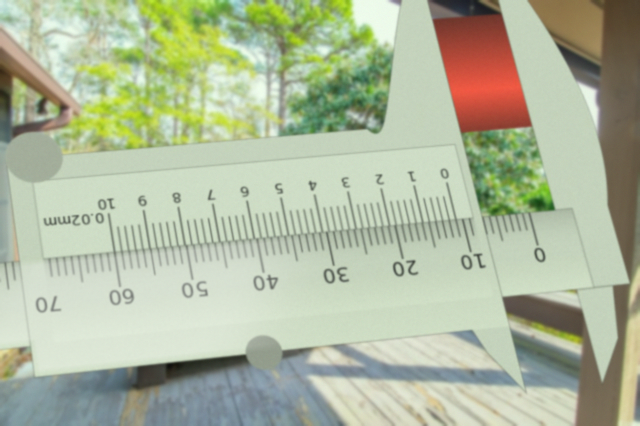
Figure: 11.0mm
